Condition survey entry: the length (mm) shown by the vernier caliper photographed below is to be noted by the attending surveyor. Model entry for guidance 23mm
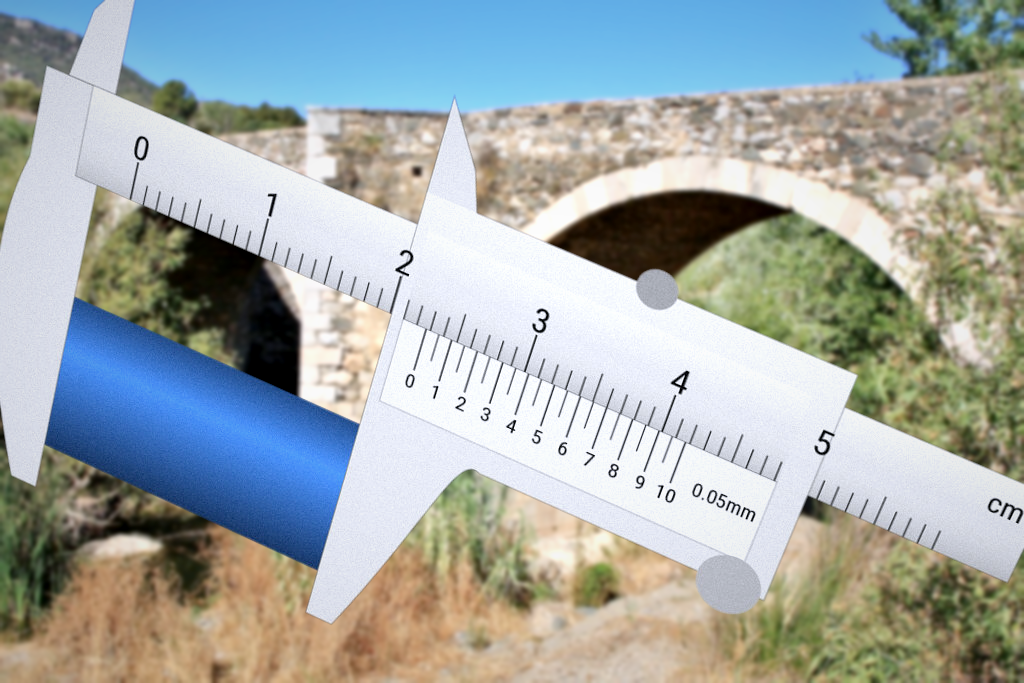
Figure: 22.7mm
